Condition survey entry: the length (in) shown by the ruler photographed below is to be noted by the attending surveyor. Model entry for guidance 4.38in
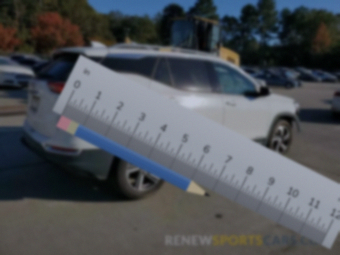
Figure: 7in
